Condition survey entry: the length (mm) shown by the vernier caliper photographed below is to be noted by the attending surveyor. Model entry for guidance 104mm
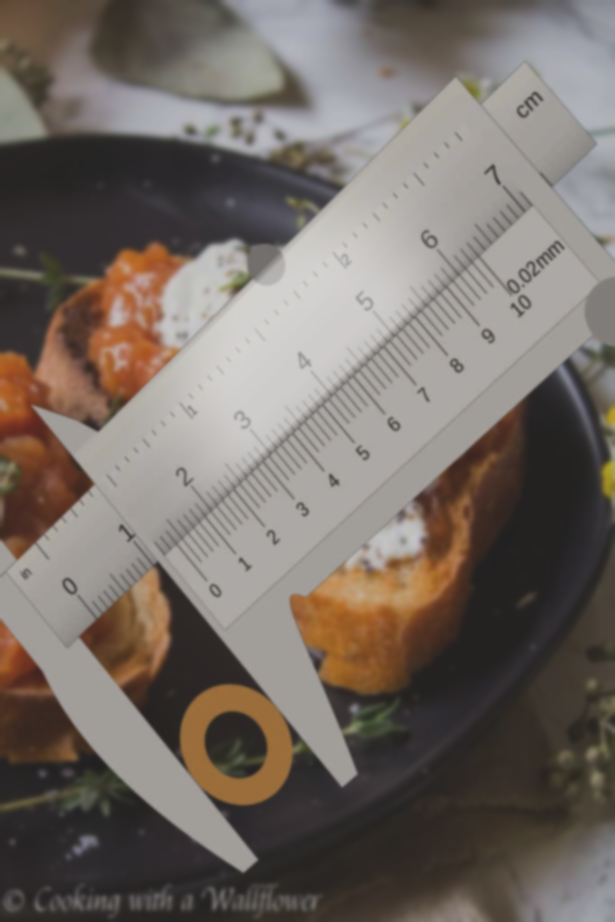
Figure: 14.0mm
